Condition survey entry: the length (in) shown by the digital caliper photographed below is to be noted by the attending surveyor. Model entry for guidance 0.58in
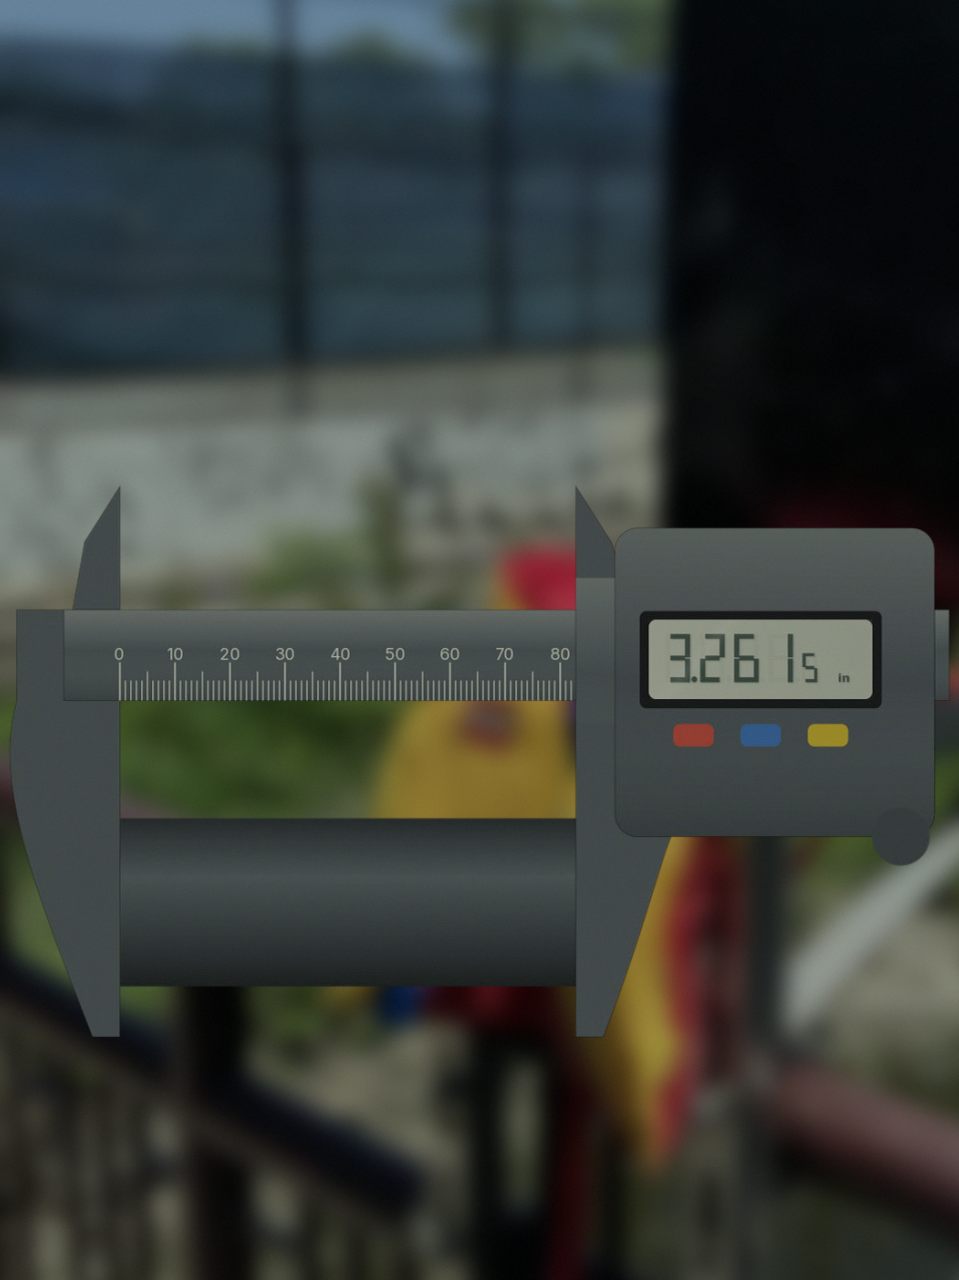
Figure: 3.2615in
